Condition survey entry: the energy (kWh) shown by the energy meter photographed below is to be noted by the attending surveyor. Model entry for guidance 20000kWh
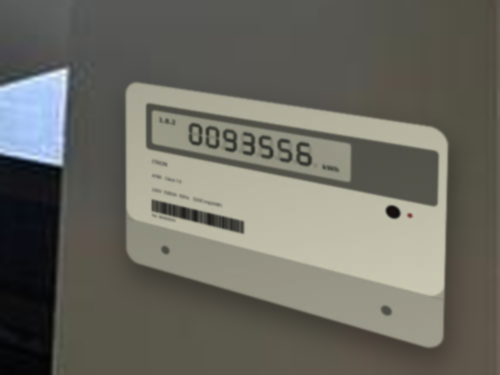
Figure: 93556kWh
